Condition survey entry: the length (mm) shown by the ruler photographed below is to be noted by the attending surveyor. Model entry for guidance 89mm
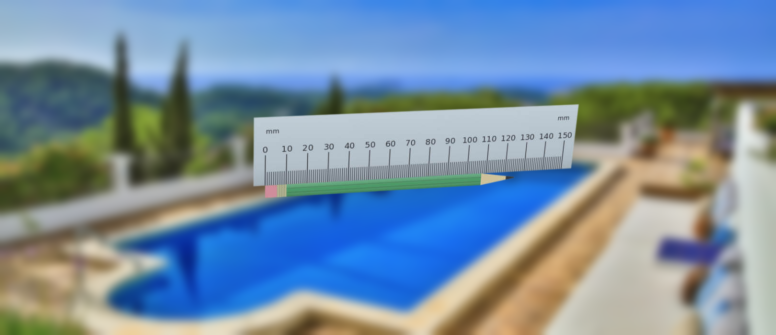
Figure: 125mm
